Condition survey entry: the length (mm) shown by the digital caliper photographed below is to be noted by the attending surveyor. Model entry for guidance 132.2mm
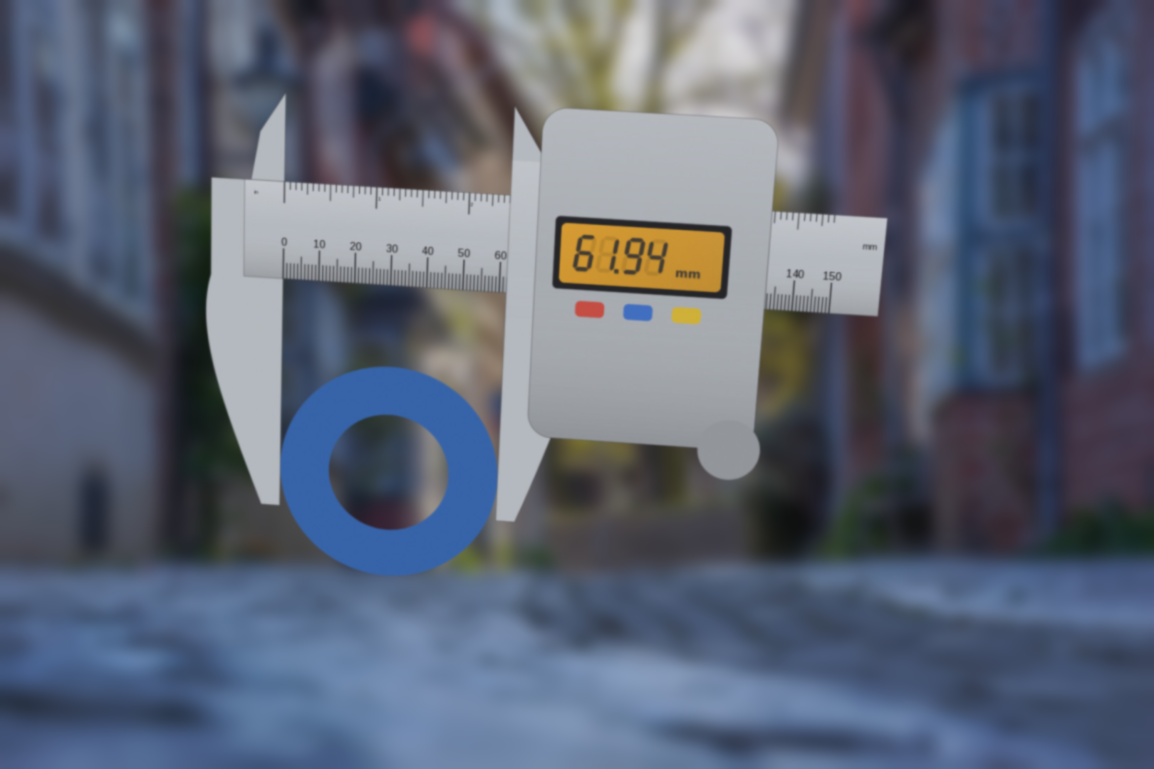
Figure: 61.94mm
